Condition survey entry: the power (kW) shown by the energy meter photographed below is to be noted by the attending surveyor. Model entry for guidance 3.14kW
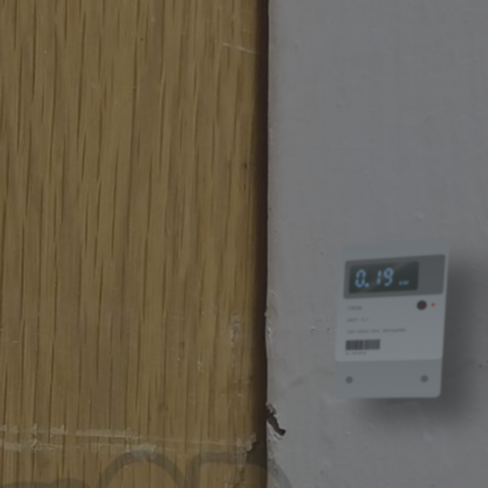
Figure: 0.19kW
